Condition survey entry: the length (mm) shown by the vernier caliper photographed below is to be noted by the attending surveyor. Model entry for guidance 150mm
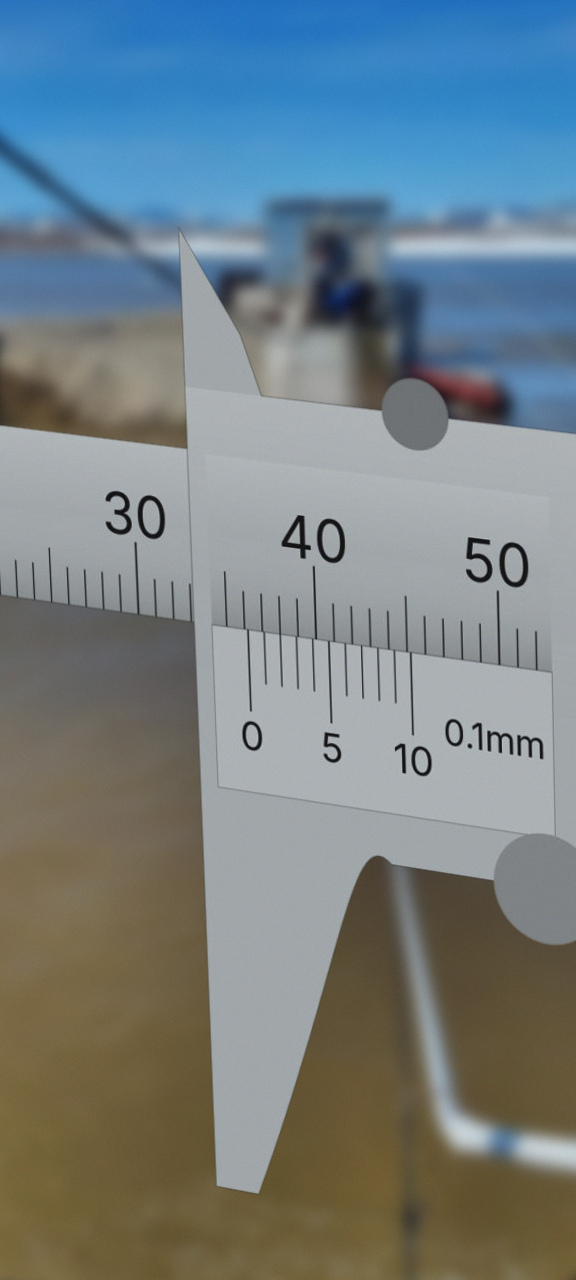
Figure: 36.2mm
